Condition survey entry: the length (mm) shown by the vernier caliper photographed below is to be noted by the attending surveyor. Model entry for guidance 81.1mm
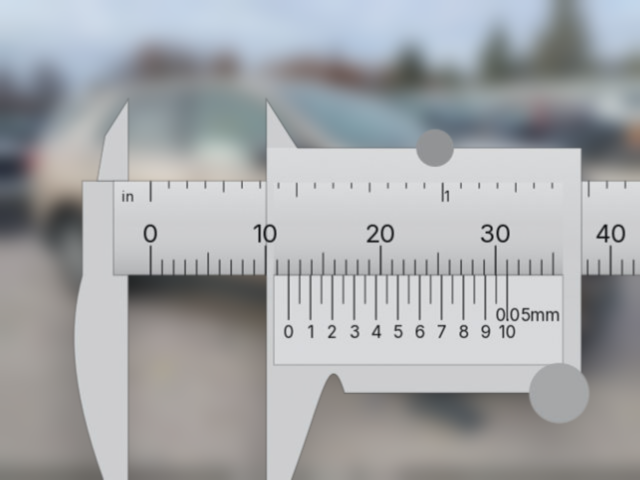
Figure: 12.0mm
